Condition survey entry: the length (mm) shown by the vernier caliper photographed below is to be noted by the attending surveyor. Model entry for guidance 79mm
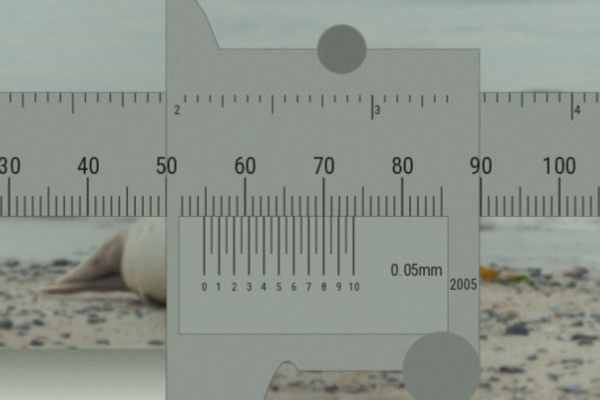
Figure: 54.8mm
